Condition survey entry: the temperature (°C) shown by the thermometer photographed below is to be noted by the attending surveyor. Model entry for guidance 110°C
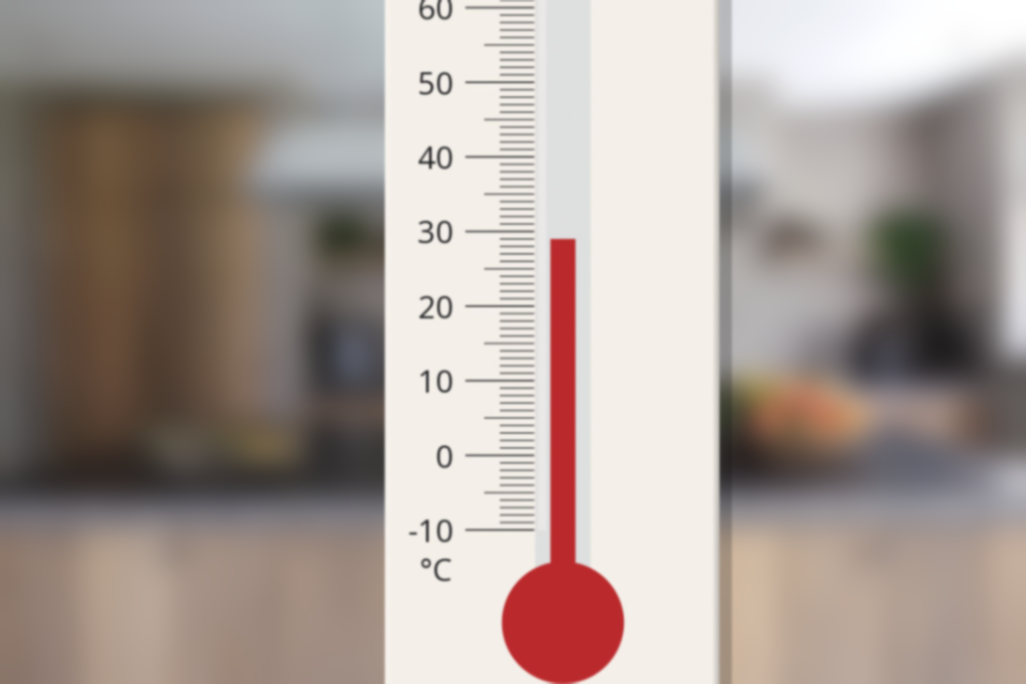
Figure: 29°C
